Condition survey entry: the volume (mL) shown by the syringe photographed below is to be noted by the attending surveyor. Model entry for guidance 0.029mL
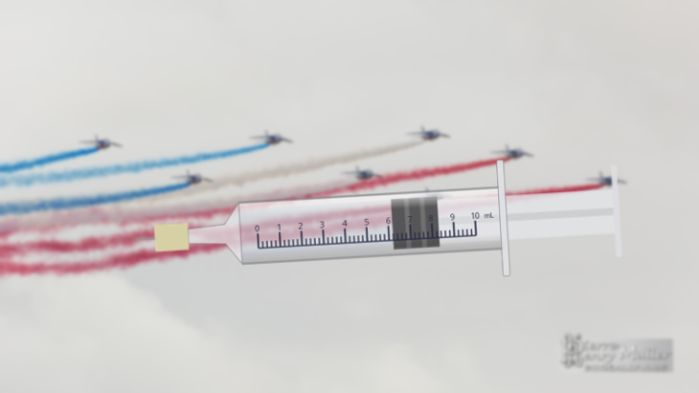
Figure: 6.2mL
